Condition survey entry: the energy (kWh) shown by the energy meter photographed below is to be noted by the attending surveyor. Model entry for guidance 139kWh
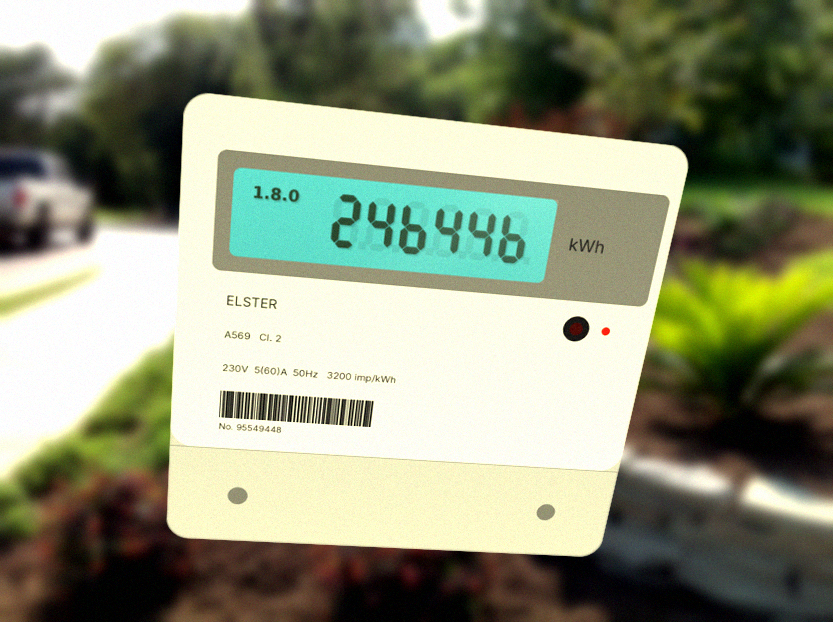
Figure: 246446kWh
